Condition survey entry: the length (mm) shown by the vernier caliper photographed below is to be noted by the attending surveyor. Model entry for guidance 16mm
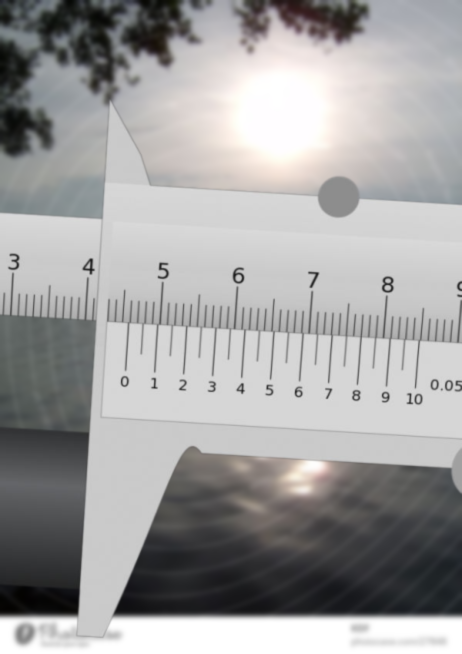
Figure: 45.8mm
